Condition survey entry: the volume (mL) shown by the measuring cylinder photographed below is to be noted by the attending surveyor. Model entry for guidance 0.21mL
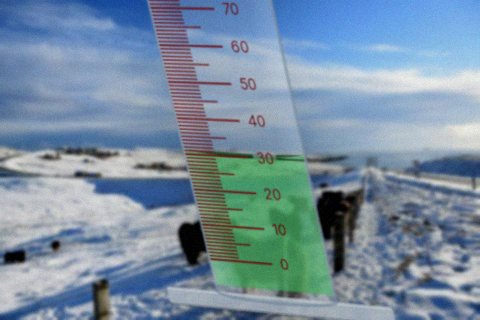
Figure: 30mL
